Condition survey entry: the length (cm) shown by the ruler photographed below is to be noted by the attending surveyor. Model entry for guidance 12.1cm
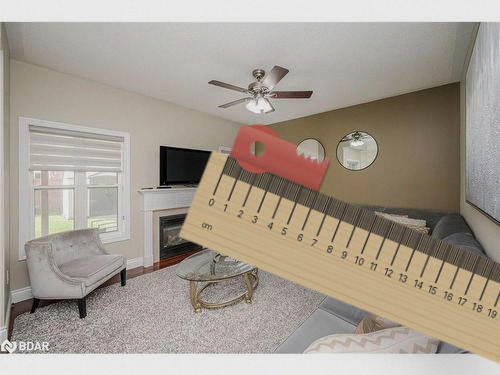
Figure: 6cm
